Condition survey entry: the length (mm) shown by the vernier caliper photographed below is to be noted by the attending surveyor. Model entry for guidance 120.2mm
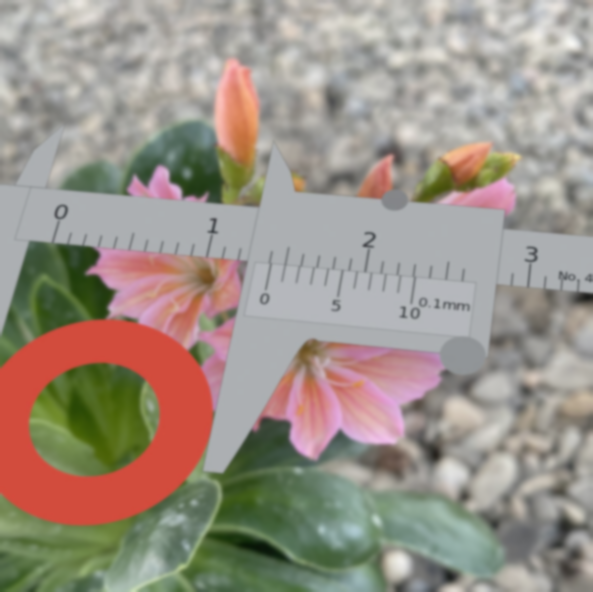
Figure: 14.1mm
